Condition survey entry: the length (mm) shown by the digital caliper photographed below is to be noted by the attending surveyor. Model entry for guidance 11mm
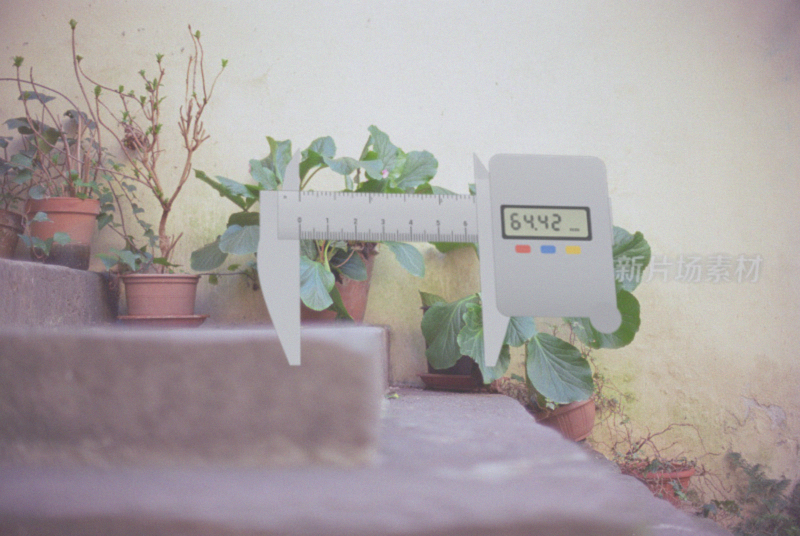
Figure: 64.42mm
